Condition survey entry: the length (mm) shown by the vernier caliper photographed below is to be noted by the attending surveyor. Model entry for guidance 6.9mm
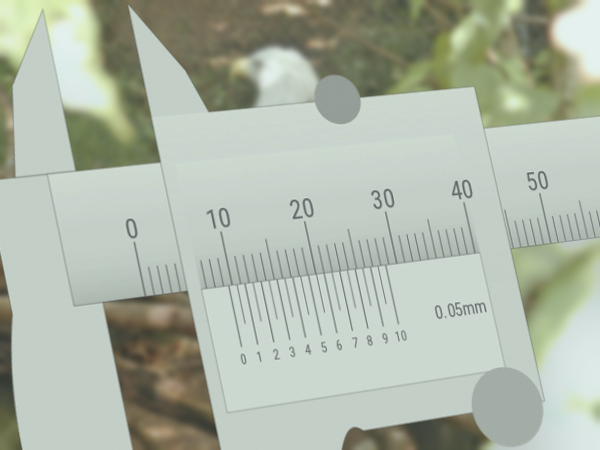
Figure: 9.6mm
